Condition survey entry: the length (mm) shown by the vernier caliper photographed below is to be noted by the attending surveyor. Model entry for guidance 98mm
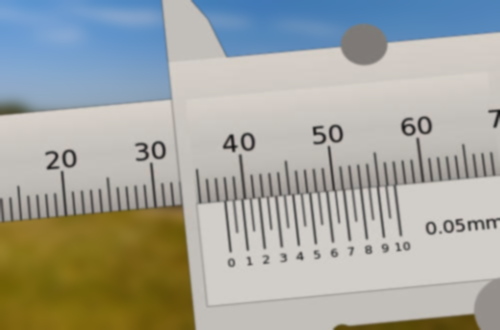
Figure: 37.8mm
